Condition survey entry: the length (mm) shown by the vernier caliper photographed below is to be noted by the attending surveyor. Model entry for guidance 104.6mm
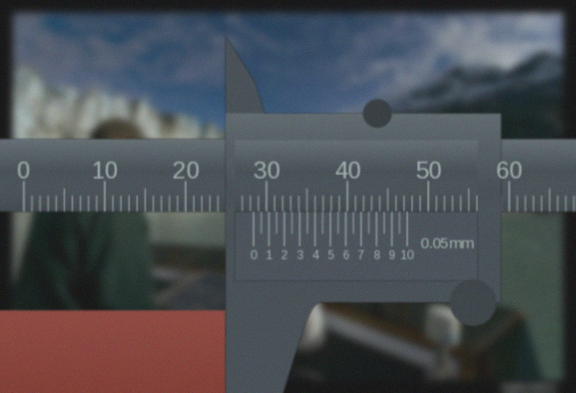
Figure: 28.4mm
